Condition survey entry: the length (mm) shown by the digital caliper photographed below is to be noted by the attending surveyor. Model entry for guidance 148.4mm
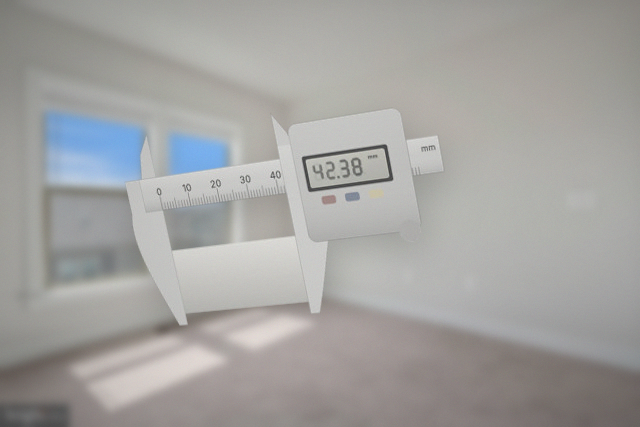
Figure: 42.38mm
